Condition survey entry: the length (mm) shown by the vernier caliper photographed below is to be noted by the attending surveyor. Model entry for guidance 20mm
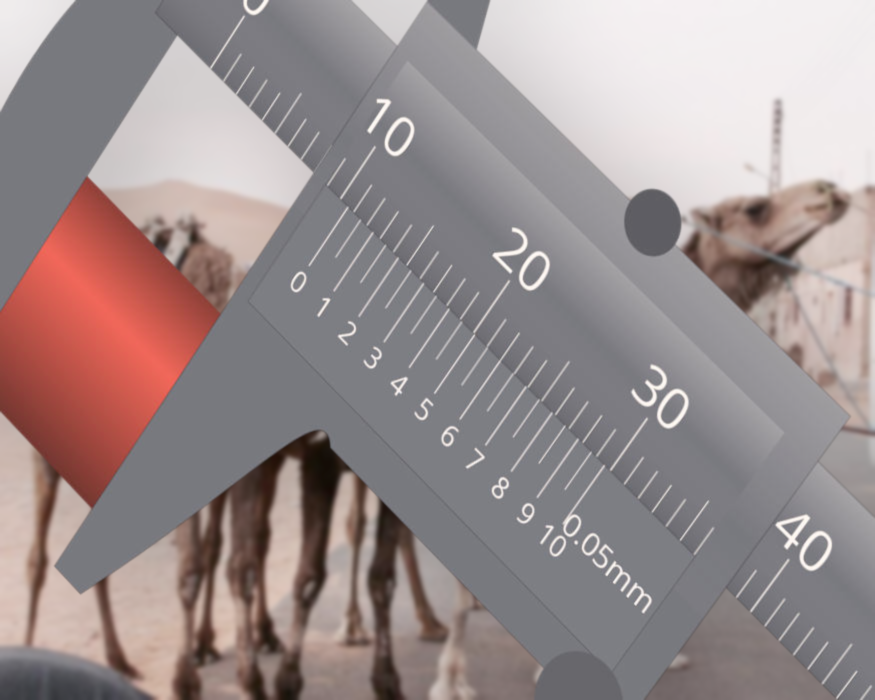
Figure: 10.6mm
